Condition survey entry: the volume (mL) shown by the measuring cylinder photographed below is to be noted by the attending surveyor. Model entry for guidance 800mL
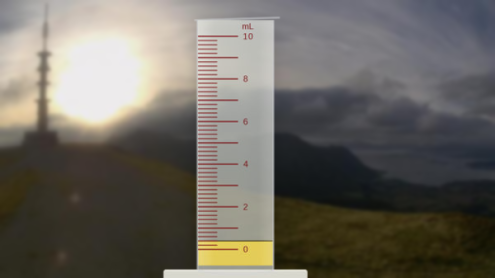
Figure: 0.4mL
